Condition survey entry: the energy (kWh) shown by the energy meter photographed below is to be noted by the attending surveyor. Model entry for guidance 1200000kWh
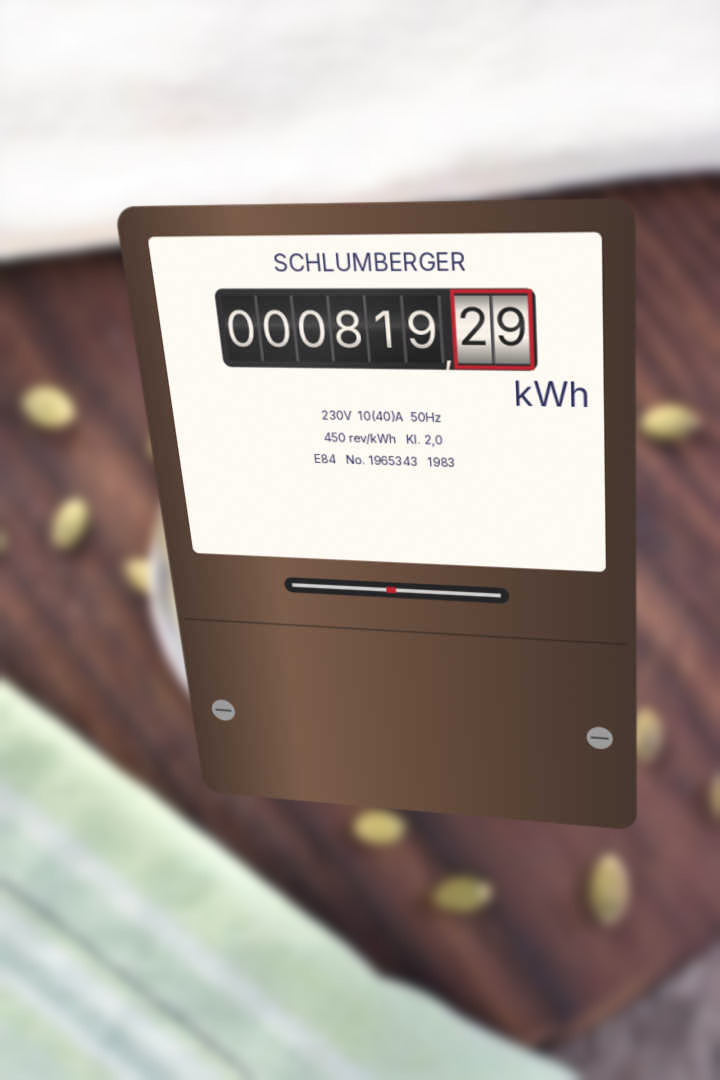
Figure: 819.29kWh
